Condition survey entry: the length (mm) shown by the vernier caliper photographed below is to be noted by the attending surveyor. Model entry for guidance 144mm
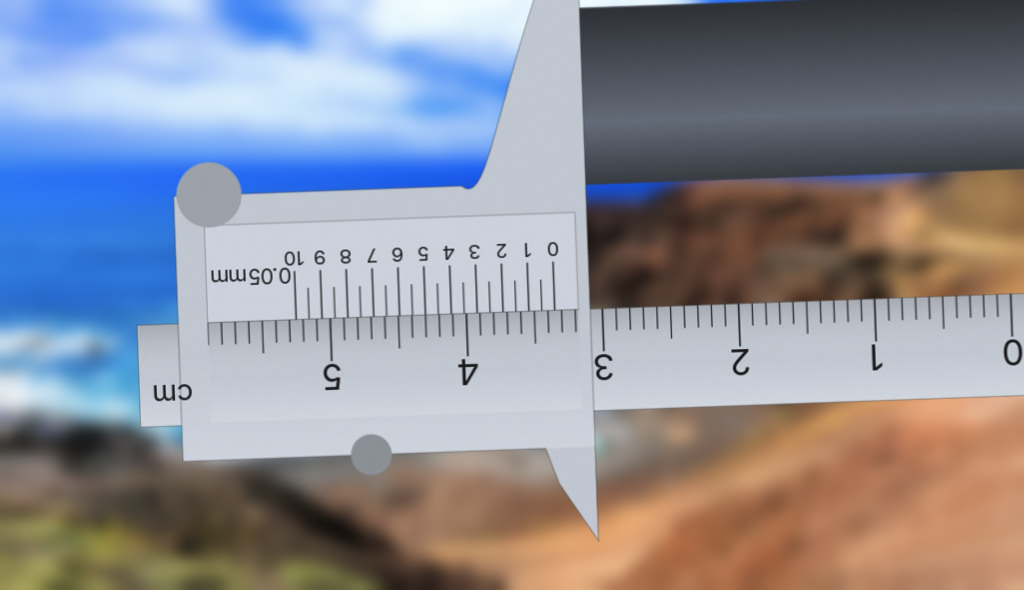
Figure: 33.5mm
